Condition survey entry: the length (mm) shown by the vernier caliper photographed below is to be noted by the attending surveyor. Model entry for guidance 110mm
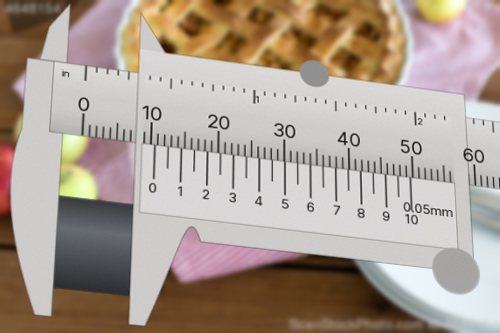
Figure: 10.6mm
